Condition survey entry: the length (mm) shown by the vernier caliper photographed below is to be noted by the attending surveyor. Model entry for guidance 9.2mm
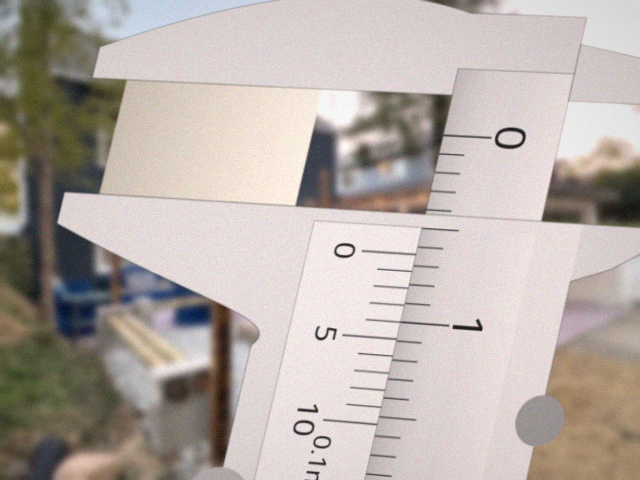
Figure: 6.4mm
